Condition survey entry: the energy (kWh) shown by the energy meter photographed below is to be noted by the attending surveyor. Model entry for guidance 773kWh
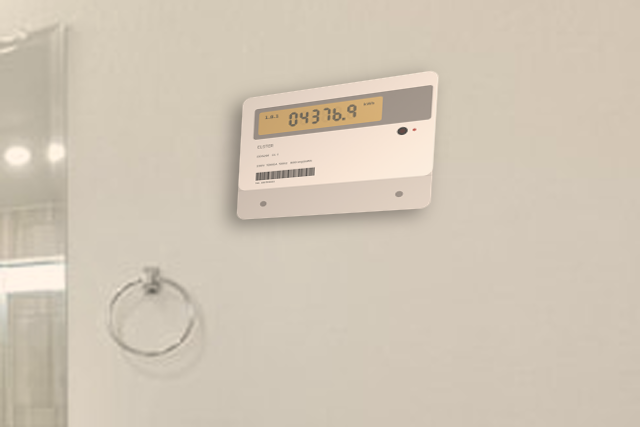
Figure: 4376.9kWh
